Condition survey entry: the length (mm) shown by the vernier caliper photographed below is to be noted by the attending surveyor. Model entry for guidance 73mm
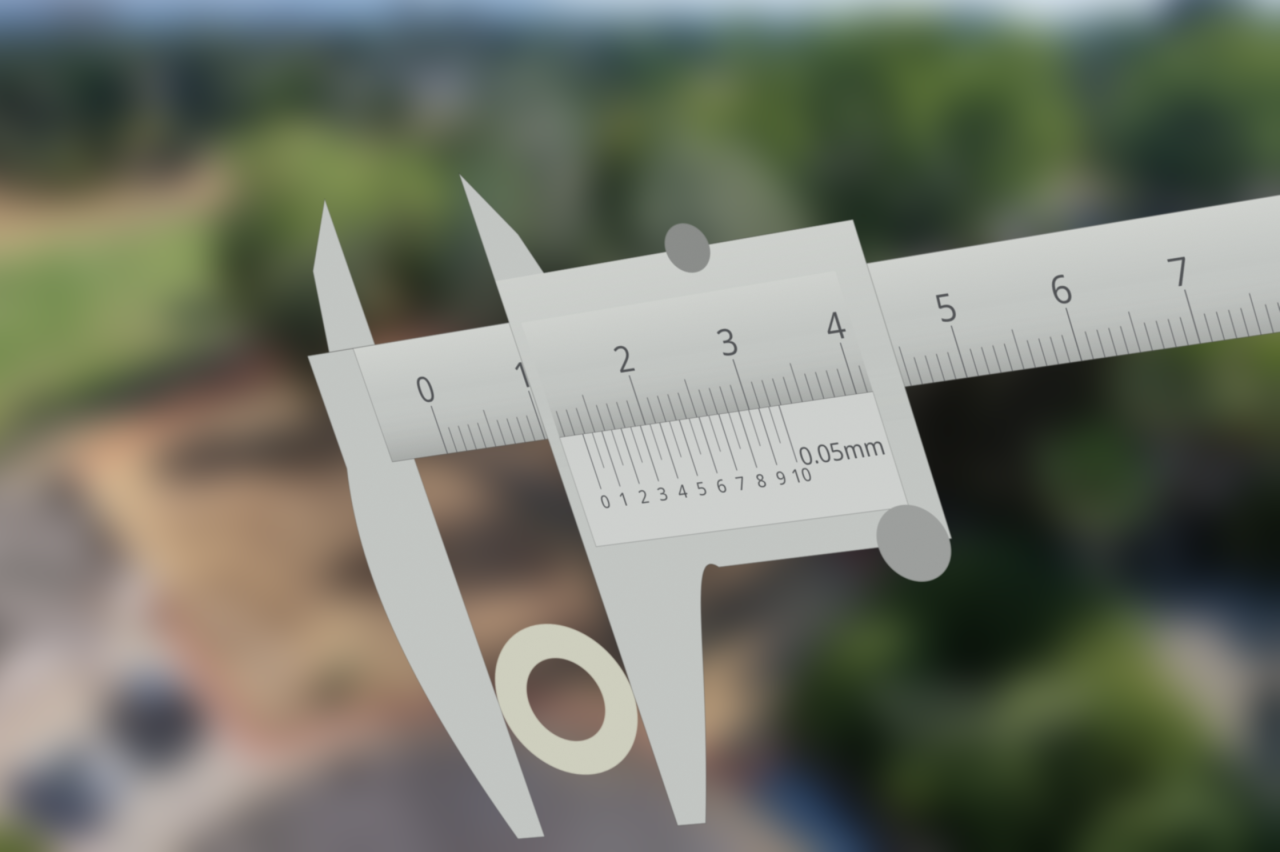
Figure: 13.8mm
